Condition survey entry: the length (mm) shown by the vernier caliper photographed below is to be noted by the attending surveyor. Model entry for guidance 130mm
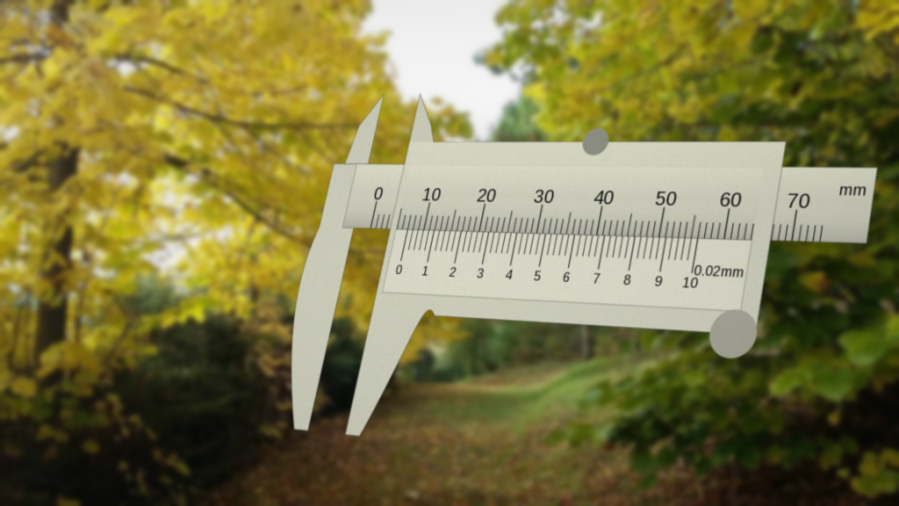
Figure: 7.0mm
